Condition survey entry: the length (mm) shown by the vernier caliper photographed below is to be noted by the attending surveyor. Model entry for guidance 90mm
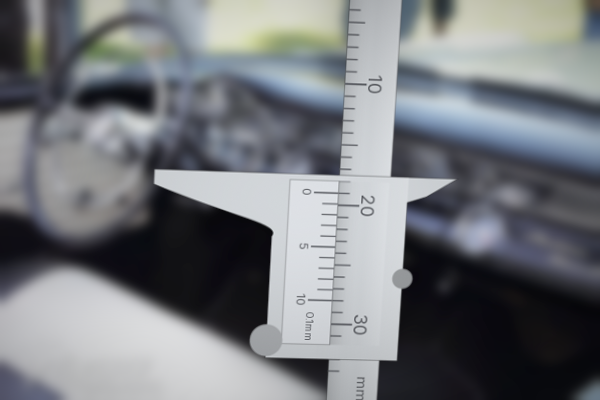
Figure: 19.0mm
